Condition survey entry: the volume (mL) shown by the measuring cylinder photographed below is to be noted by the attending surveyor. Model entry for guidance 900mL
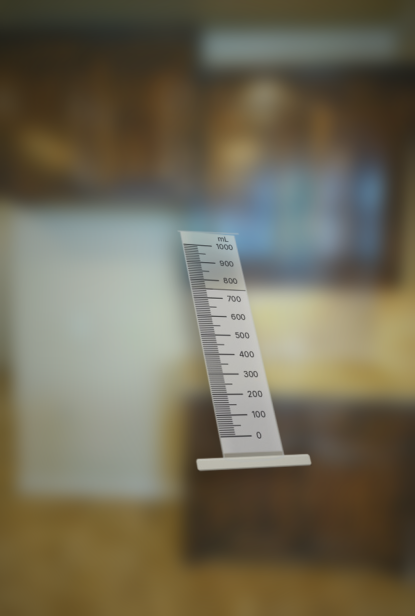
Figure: 750mL
